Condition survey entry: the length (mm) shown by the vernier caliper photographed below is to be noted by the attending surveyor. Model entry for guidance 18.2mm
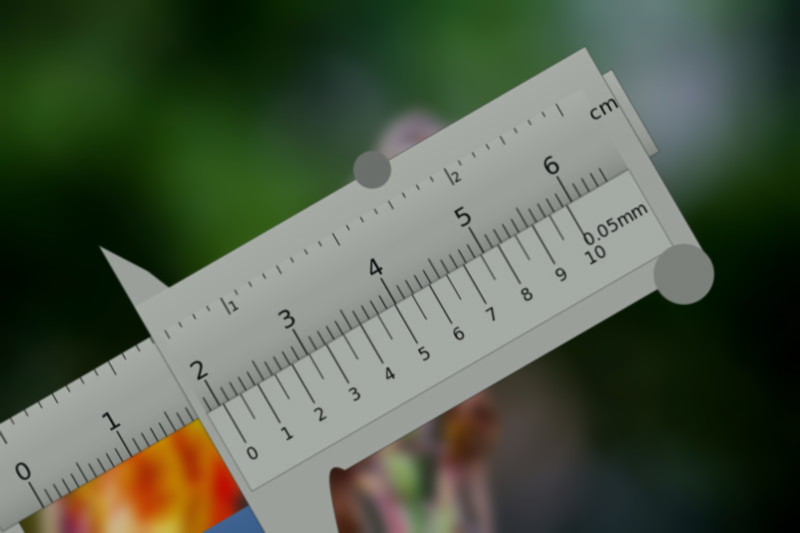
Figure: 20.4mm
